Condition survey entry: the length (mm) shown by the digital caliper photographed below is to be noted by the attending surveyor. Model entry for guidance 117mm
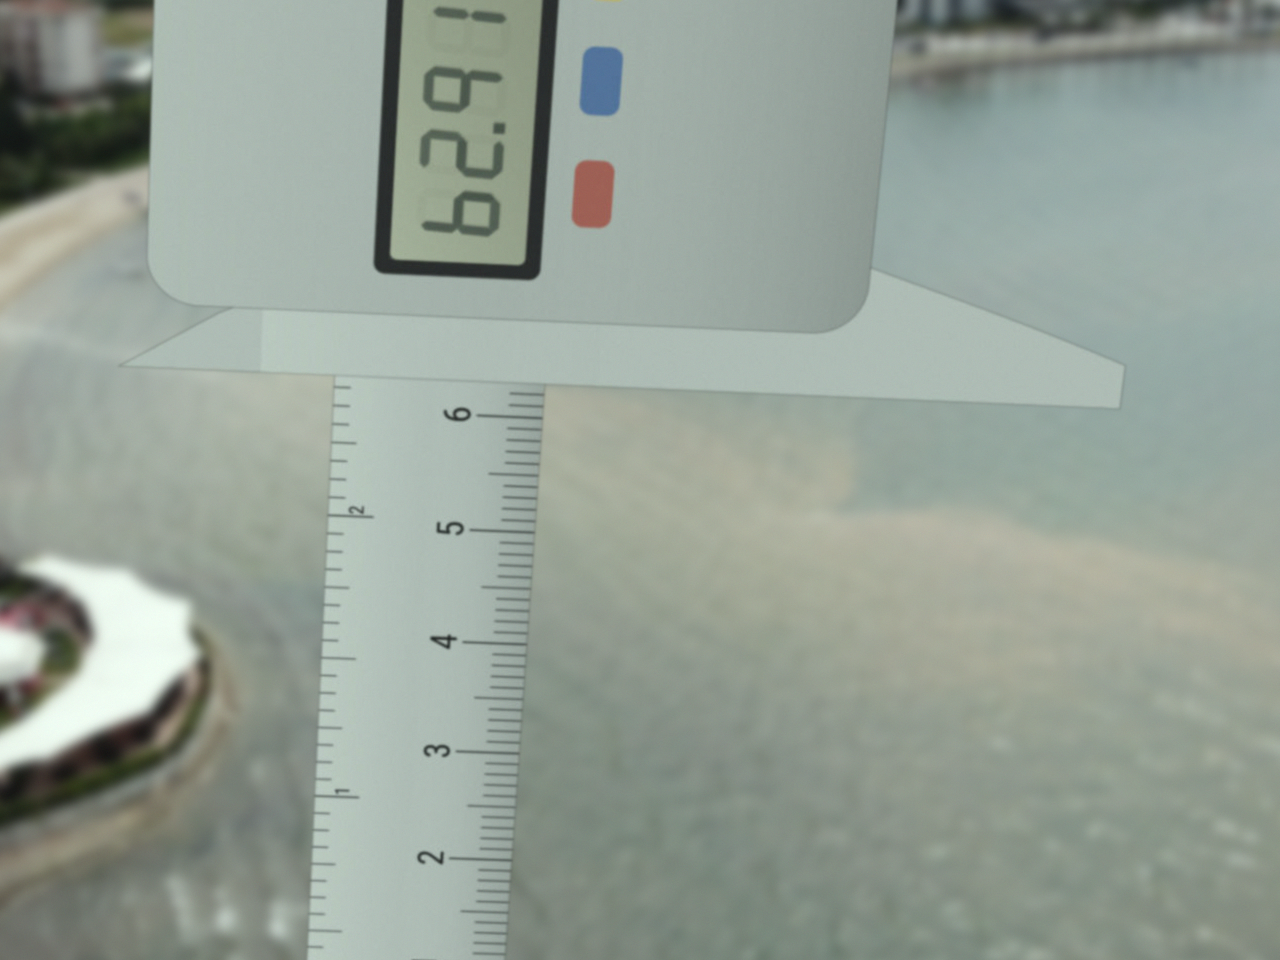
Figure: 62.91mm
